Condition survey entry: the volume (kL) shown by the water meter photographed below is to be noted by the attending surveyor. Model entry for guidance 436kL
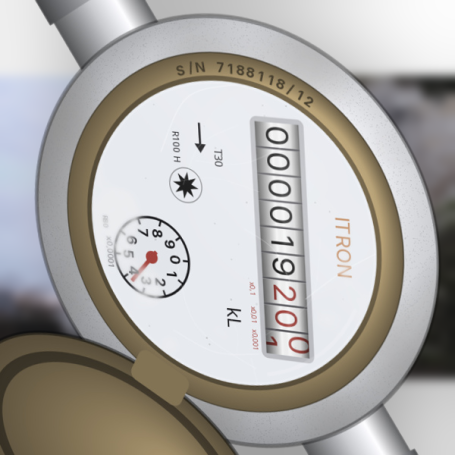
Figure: 19.2003kL
